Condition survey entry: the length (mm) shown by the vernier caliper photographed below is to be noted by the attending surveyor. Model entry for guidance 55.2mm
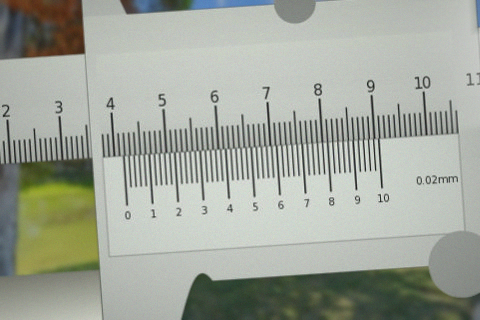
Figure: 41.8mm
